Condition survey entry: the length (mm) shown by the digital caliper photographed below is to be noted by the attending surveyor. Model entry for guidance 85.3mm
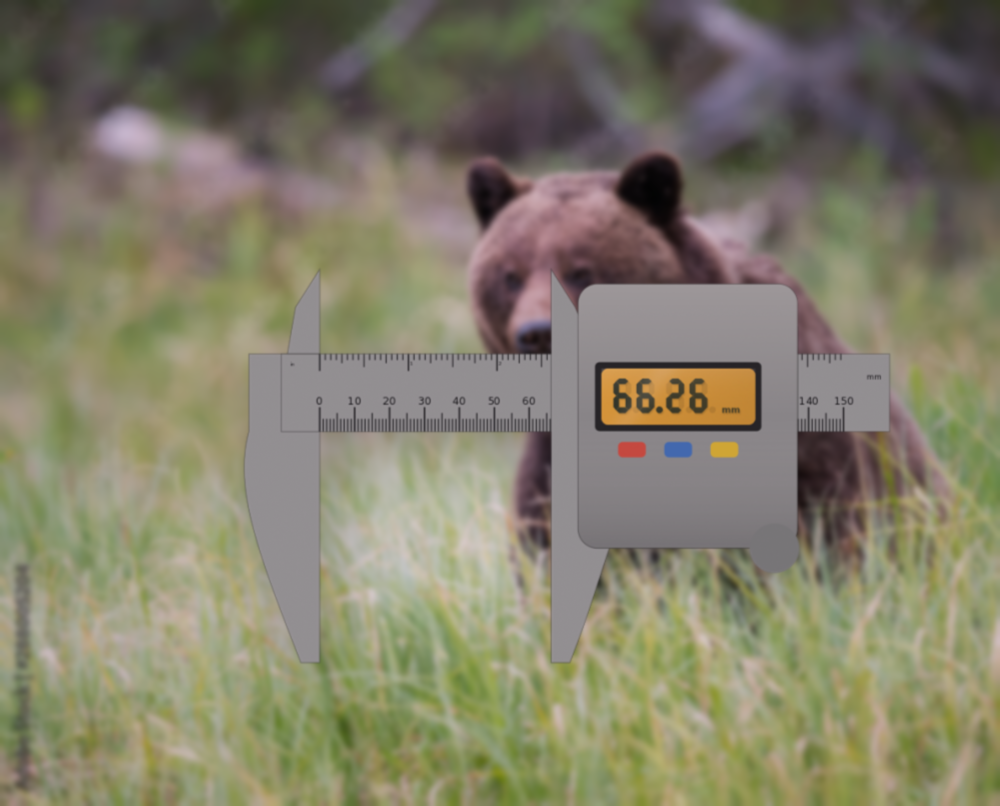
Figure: 66.26mm
